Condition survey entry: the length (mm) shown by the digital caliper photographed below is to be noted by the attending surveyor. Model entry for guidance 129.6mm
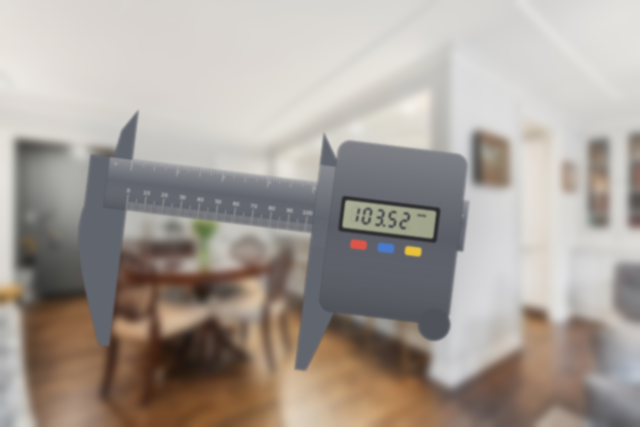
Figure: 103.52mm
